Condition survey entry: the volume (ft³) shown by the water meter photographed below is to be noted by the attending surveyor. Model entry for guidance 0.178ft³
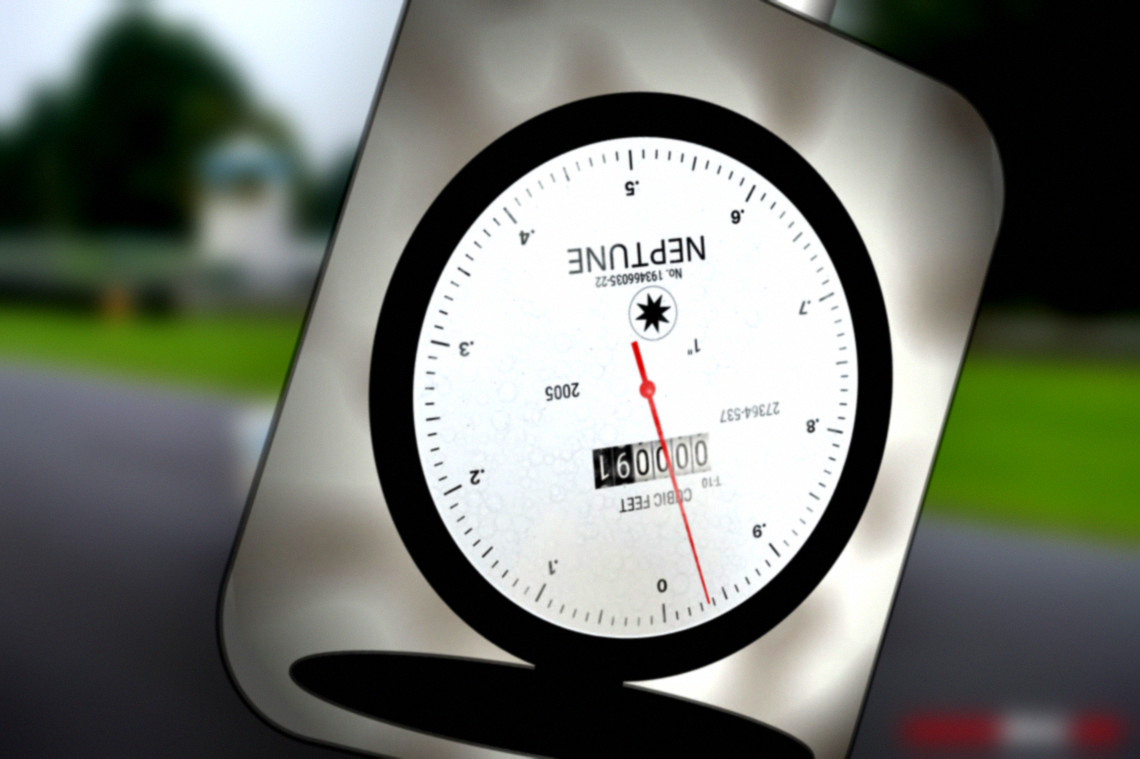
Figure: 90.96ft³
